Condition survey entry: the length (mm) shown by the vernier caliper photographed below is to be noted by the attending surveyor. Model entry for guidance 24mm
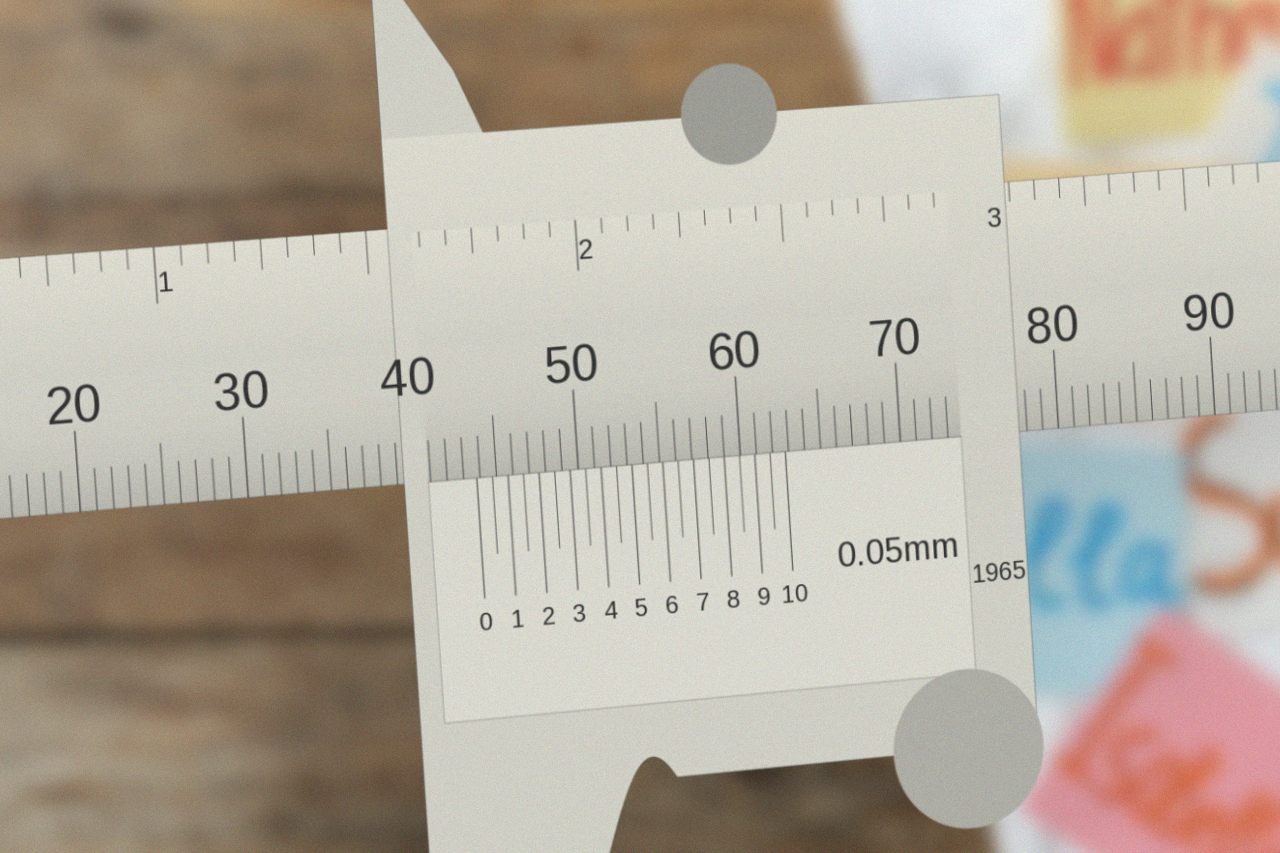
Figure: 43.8mm
